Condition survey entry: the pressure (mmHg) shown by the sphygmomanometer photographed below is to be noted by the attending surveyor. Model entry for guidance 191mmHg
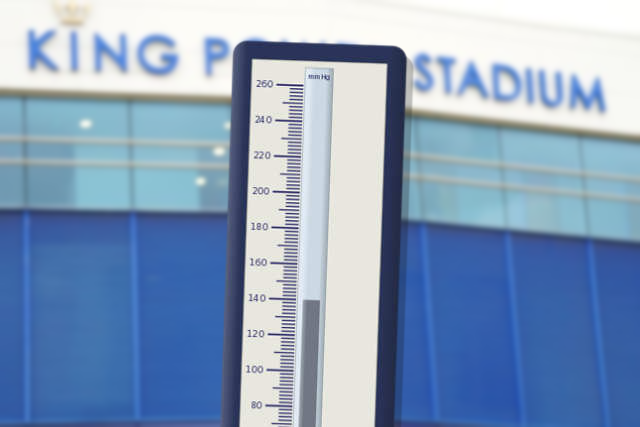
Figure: 140mmHg
